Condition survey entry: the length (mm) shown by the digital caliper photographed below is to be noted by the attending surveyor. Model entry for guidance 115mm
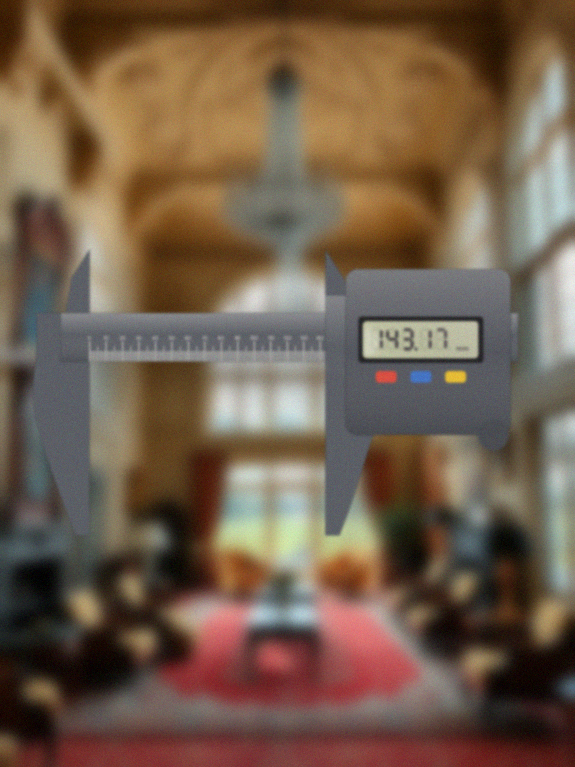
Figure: 143.17mm
